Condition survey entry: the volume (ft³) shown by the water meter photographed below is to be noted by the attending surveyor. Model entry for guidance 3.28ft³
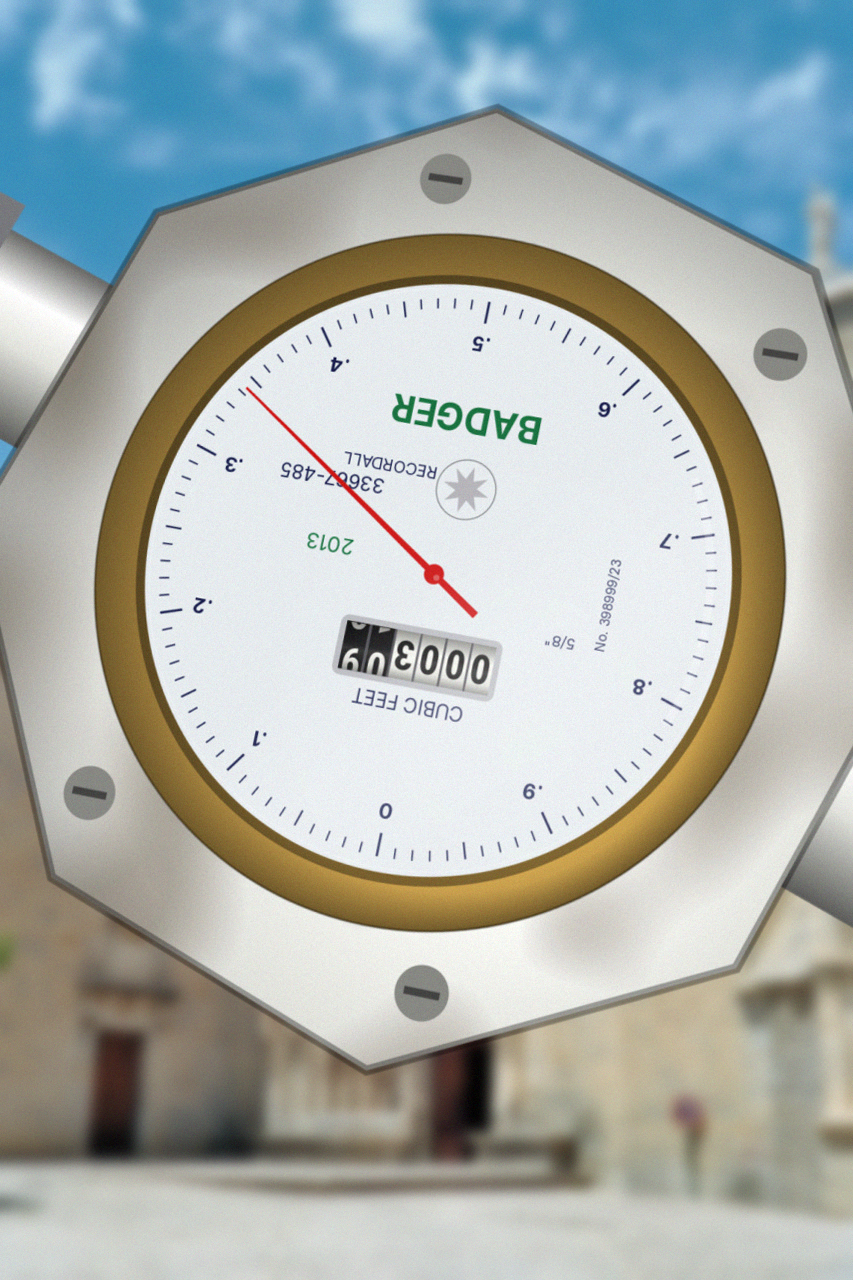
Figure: 309.34ft³
